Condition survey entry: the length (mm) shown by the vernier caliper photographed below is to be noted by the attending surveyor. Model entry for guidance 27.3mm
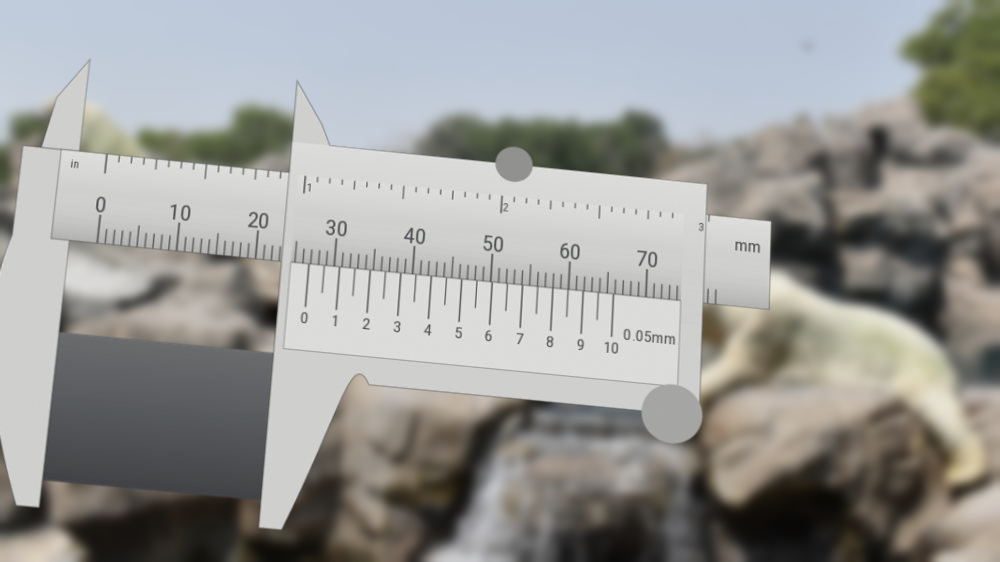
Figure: 26.8mm
